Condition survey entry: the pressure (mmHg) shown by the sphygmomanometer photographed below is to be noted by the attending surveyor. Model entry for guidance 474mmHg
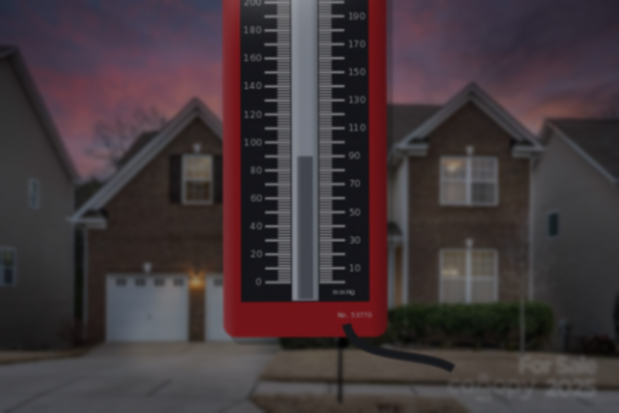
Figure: 90mmHg
